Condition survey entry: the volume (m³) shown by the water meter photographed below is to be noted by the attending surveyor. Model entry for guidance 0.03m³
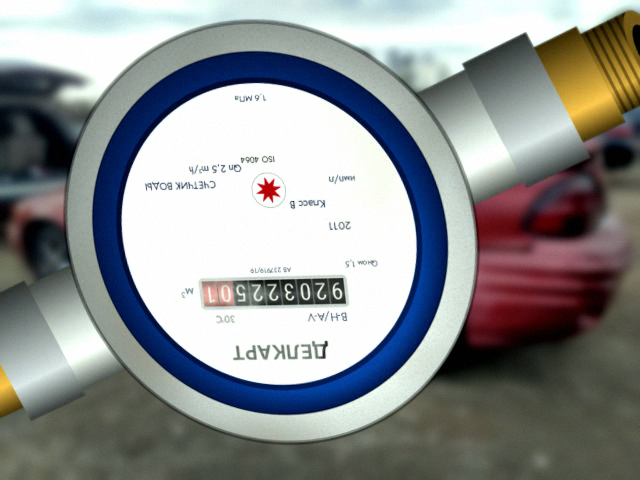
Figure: 9203225.01m³
